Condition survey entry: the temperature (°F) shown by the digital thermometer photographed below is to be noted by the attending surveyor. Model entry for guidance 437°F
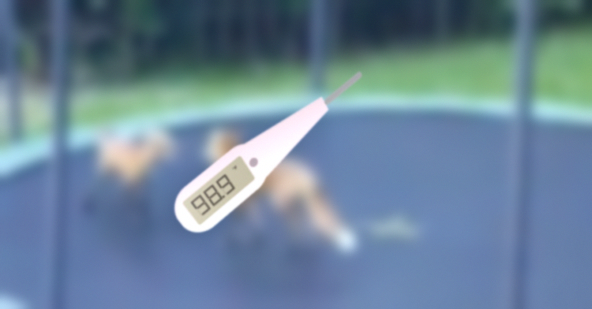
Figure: 98.9°F
